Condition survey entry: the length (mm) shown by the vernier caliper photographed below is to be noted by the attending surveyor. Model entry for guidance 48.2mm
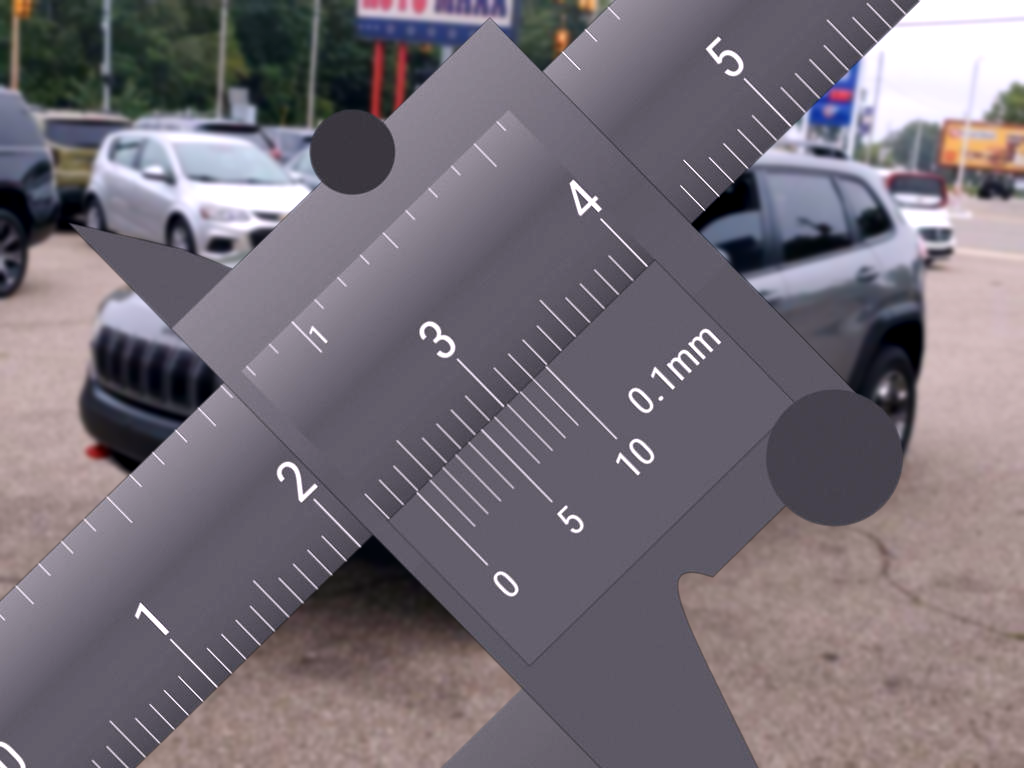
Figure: 23.9mm
